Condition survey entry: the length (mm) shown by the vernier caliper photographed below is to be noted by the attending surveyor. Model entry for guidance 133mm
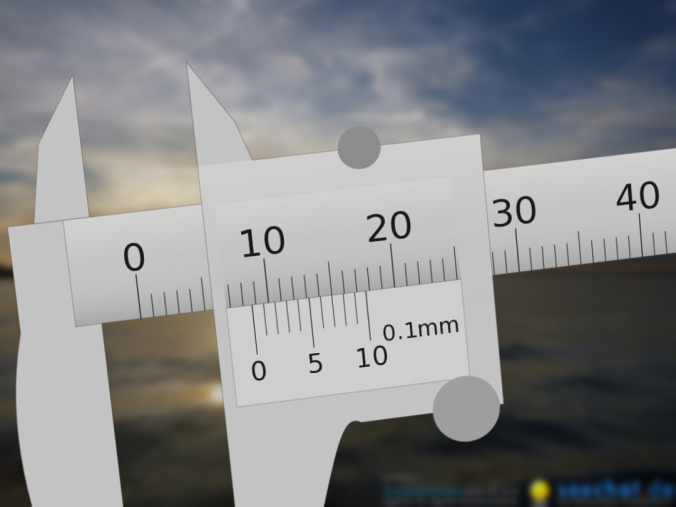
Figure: 8.7mm
